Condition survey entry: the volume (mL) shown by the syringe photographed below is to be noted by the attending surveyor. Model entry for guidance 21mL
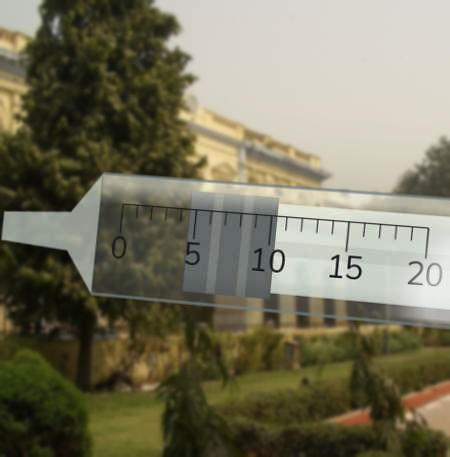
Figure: 4.5mL
